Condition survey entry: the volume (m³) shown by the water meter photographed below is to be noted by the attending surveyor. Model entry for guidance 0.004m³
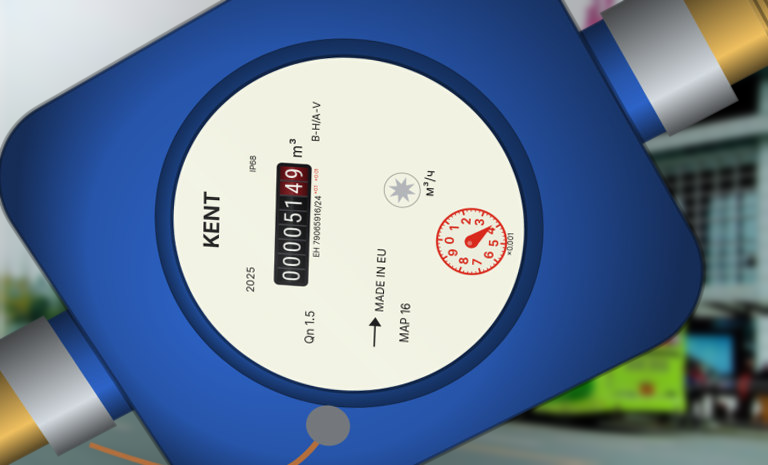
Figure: 51.493m³
